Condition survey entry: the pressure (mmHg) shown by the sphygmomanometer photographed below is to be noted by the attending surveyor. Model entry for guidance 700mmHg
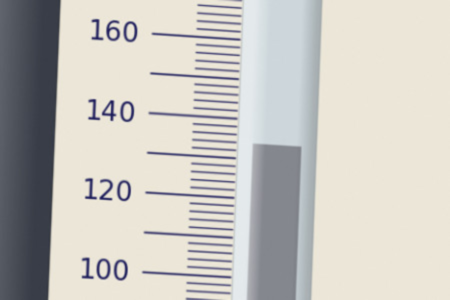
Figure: 134mmHg
